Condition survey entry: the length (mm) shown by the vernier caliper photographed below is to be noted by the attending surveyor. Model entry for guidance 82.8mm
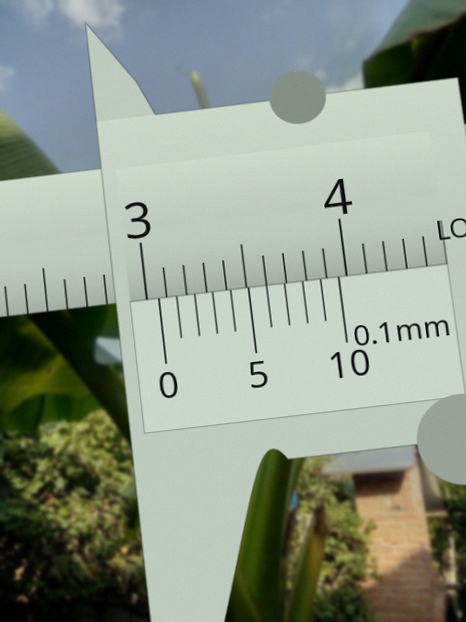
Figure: 30.6mm
